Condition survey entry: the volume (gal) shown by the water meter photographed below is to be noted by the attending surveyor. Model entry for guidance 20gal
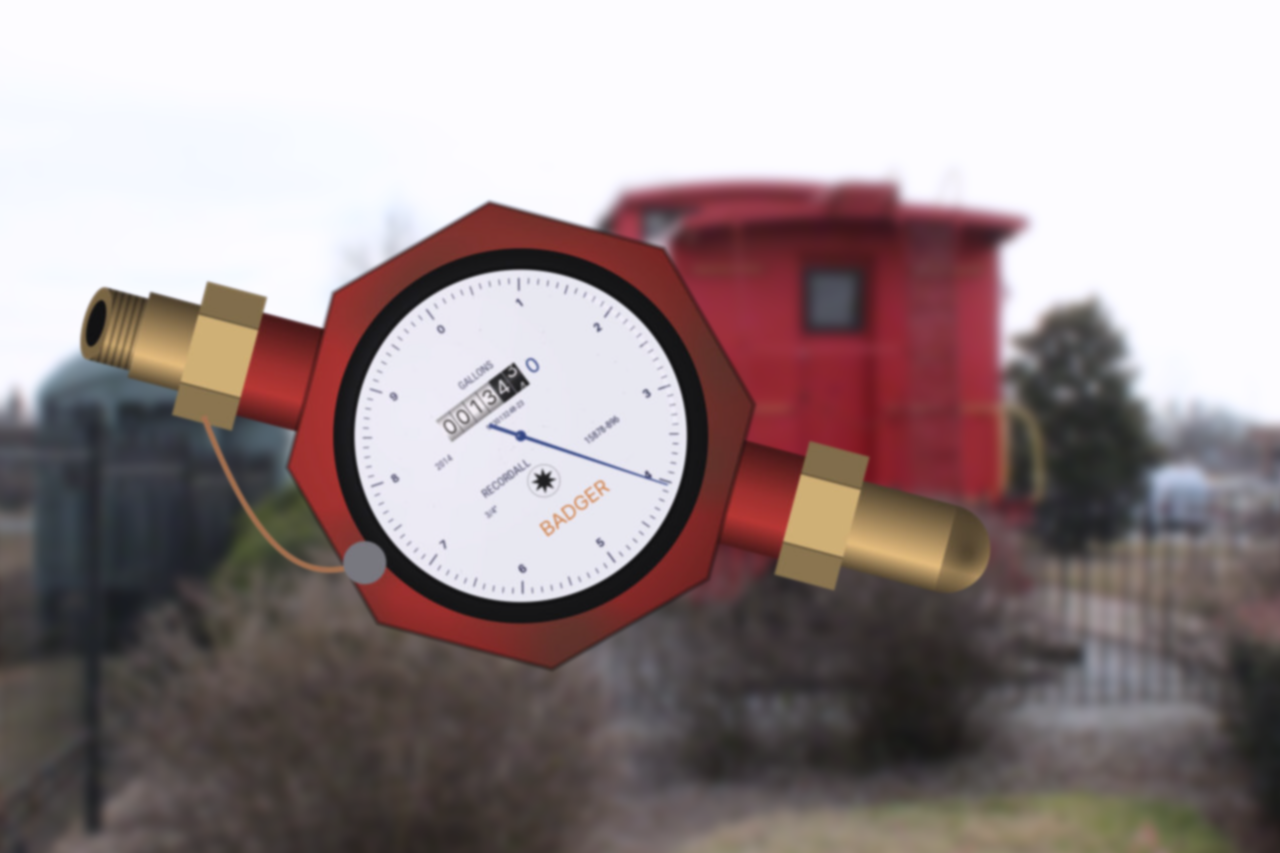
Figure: 13434.0gal
